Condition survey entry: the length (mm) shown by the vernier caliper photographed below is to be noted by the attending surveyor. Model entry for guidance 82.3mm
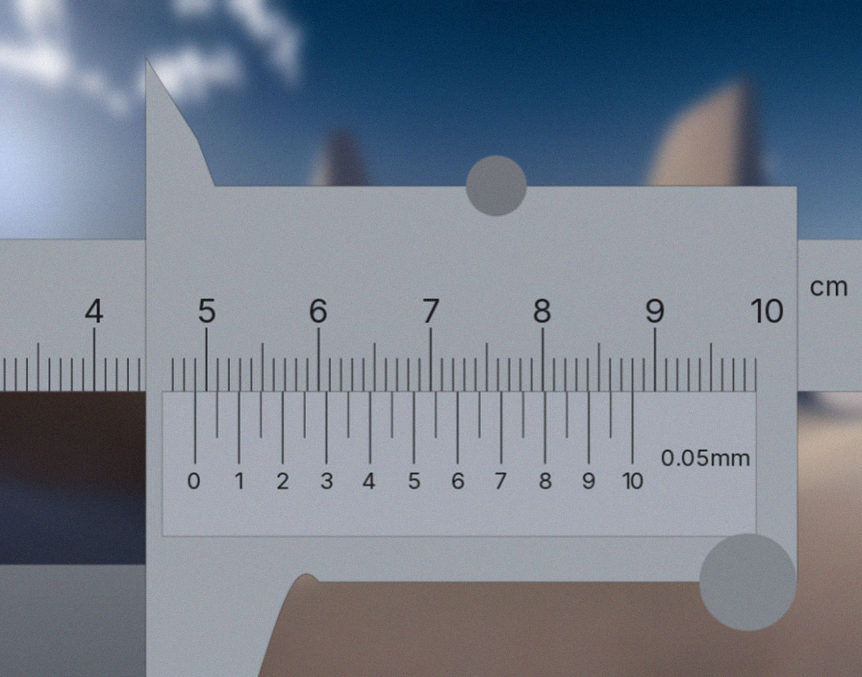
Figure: 49.0mm
